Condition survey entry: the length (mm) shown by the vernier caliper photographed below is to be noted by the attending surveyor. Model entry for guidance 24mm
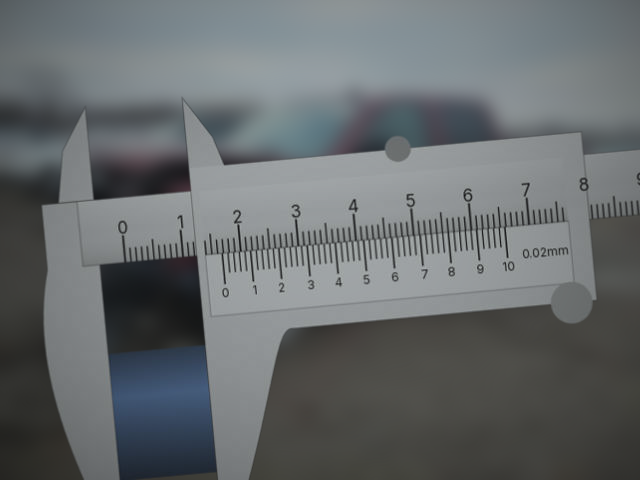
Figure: 16.8mm
